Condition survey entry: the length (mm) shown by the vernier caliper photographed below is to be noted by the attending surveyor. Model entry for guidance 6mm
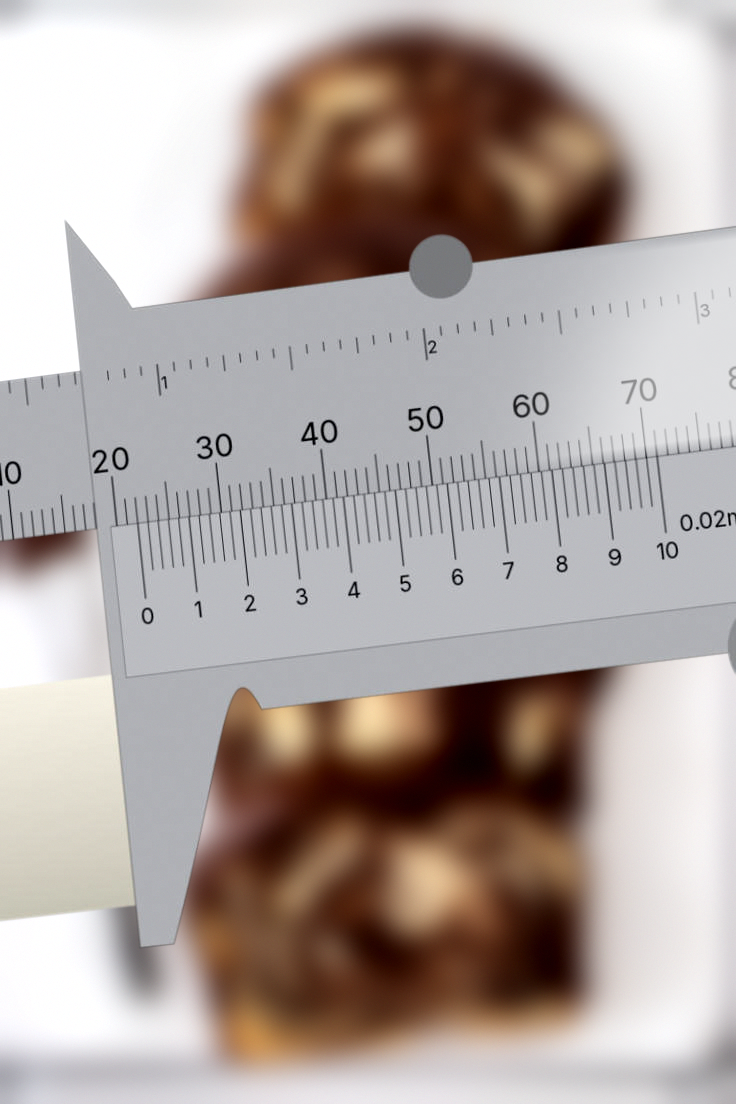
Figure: 22.0mm
